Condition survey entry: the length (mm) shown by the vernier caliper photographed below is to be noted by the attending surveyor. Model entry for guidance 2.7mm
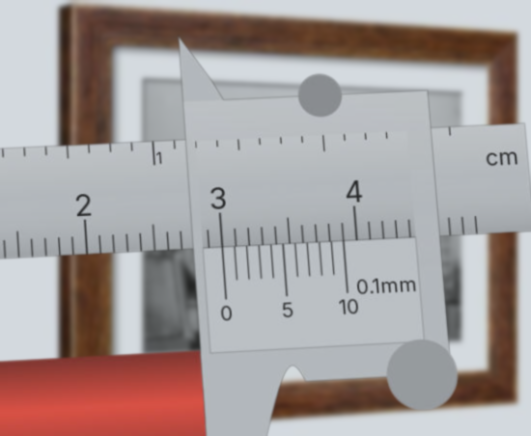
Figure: 30.0mm
